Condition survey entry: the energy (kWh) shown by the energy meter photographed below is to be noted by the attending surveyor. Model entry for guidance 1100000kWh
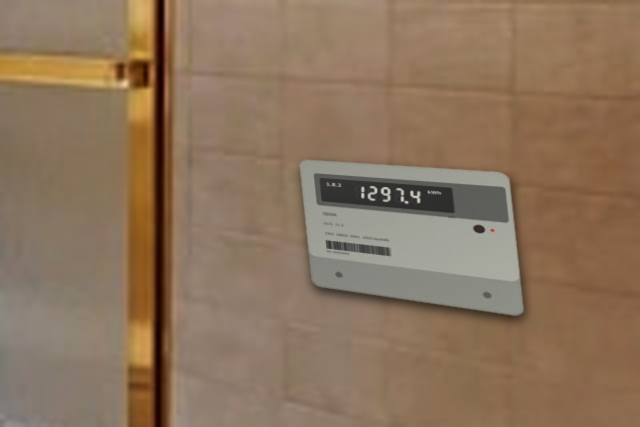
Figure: 1297.4kWh
